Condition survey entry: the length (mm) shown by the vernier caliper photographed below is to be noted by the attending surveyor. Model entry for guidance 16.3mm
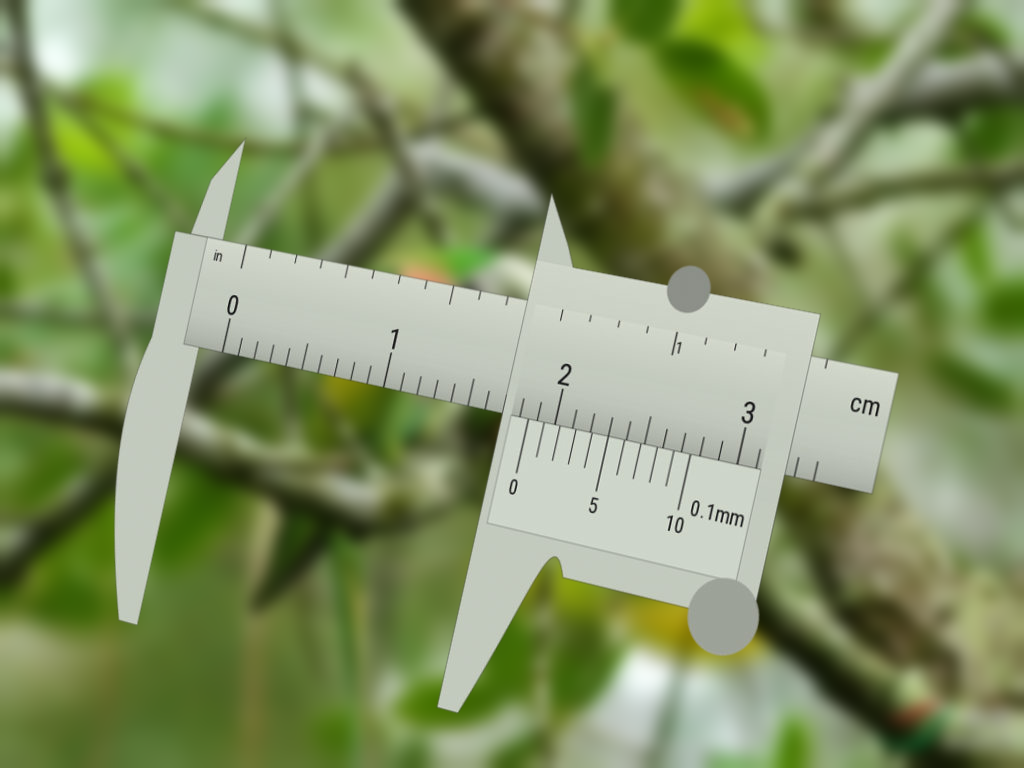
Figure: 18.5mm
